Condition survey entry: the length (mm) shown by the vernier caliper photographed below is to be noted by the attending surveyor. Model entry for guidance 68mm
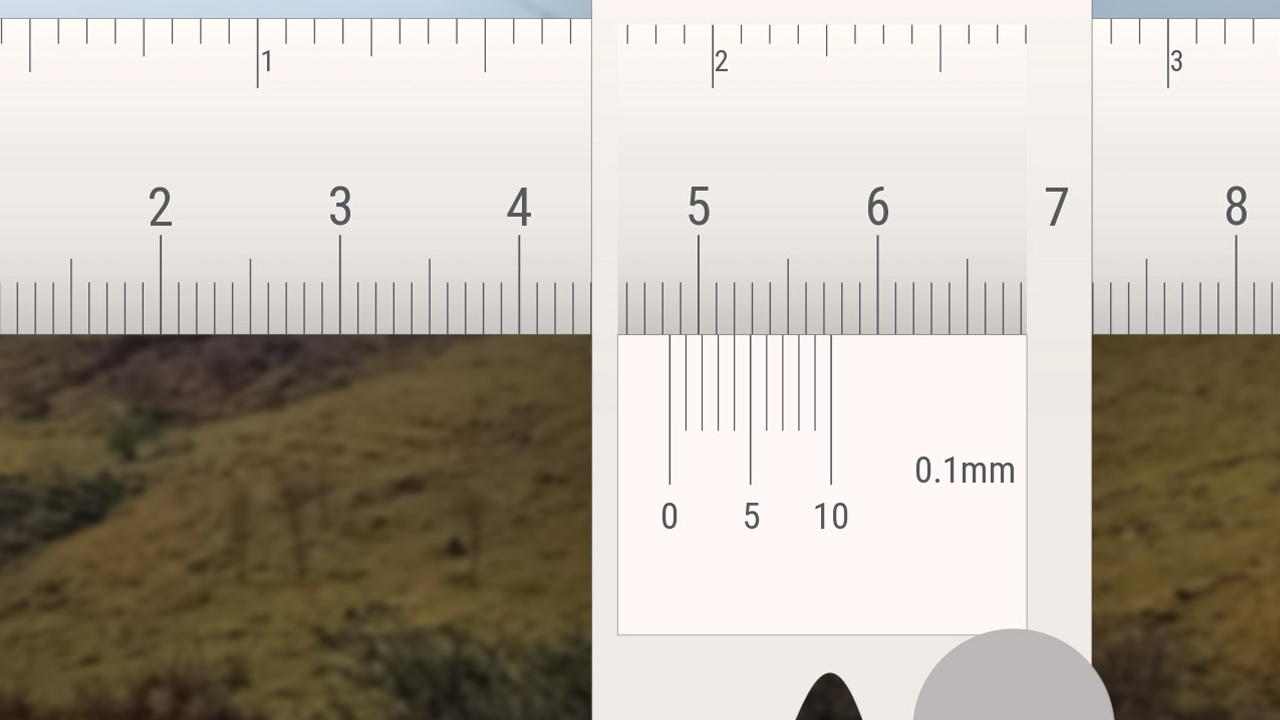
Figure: 48.4mm
